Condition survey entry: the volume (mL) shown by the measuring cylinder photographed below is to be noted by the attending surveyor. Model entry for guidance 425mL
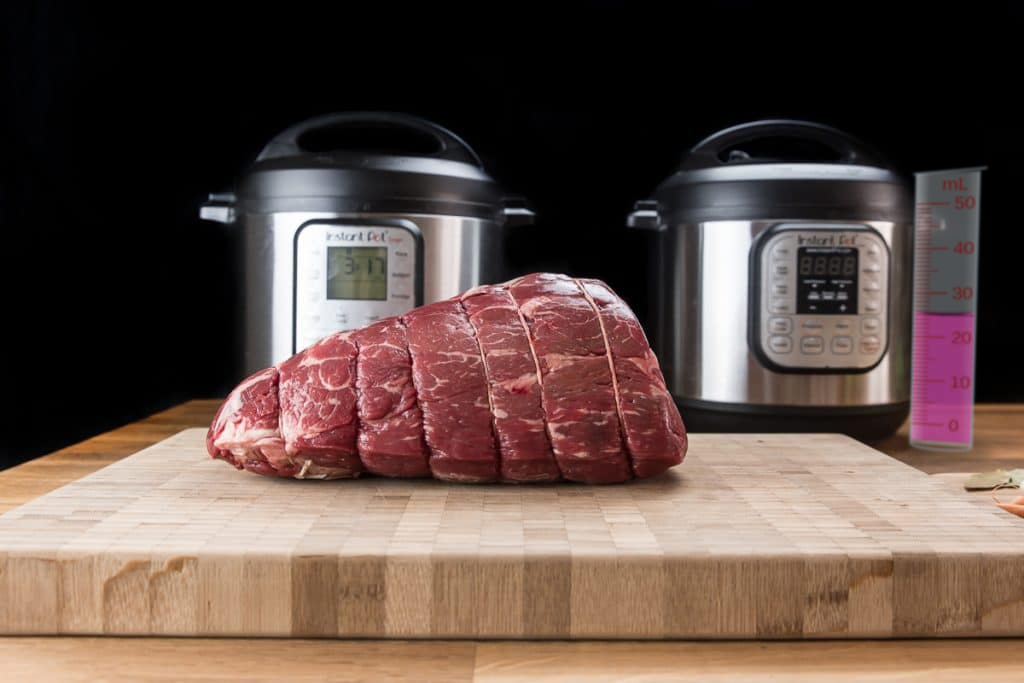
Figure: 25mL
